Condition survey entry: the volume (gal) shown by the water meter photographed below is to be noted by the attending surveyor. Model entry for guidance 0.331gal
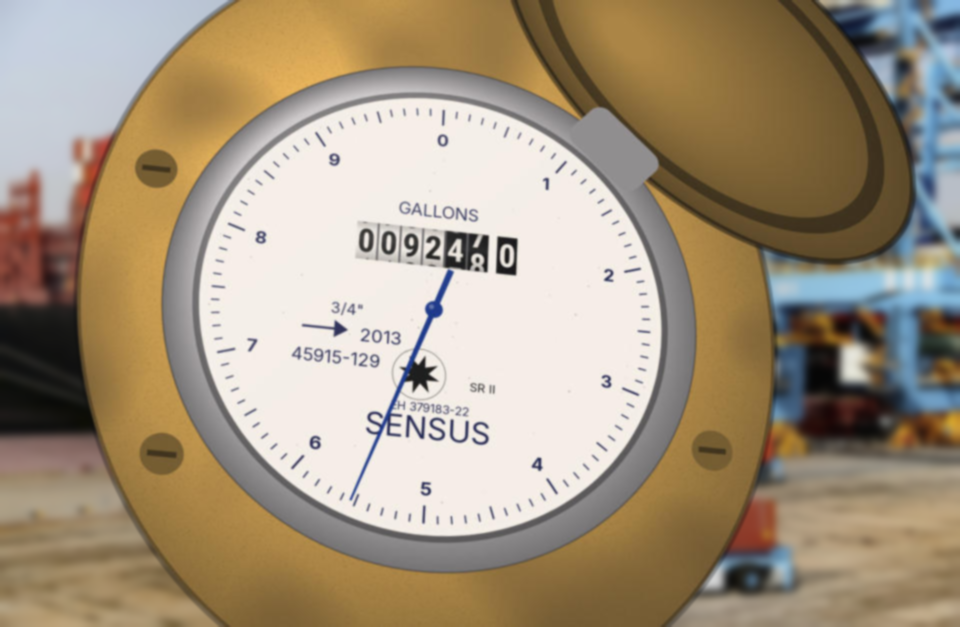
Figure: 92475.5gal
